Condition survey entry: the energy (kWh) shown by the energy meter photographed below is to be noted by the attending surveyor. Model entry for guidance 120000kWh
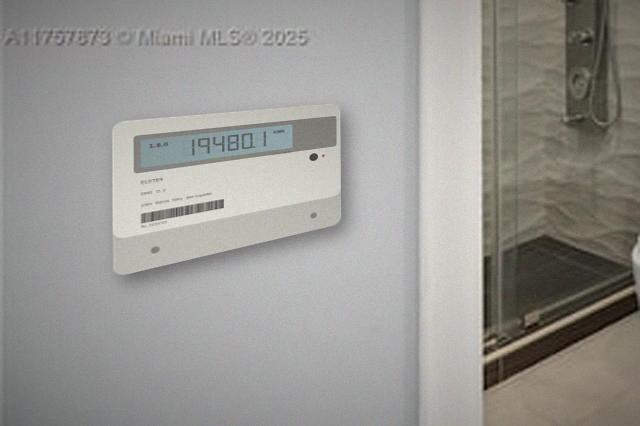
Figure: 19480.1kWh
